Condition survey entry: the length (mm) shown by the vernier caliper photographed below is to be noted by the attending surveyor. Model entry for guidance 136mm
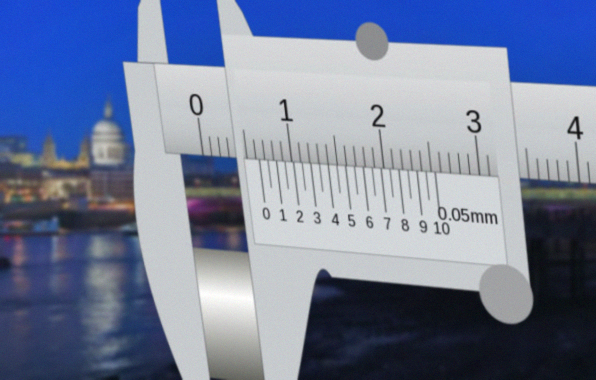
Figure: 6.4mm
